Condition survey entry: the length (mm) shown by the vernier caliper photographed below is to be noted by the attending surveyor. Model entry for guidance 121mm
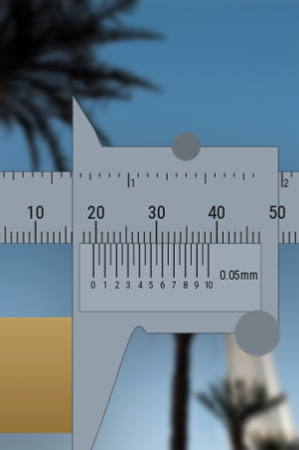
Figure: 19.6mm
